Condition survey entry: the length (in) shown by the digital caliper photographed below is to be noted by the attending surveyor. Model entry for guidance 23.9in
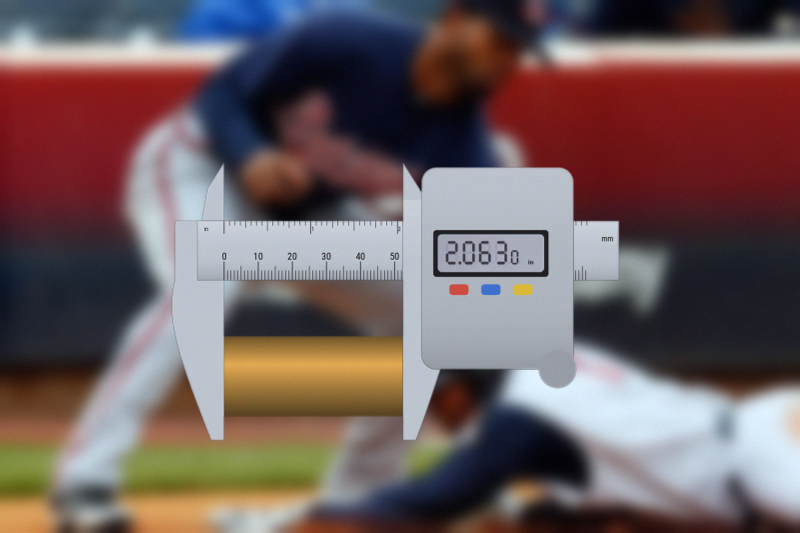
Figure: 2.0630in
